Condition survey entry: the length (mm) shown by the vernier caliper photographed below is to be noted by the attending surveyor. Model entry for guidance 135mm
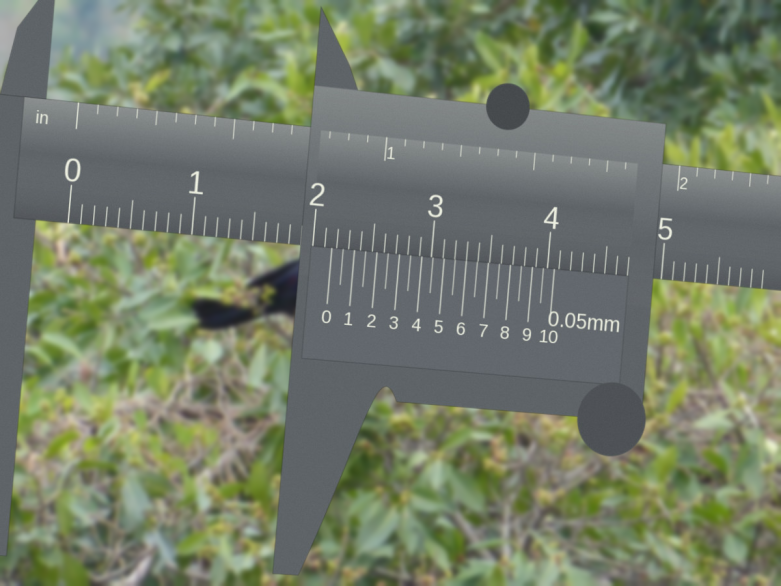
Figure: 21.6mm
